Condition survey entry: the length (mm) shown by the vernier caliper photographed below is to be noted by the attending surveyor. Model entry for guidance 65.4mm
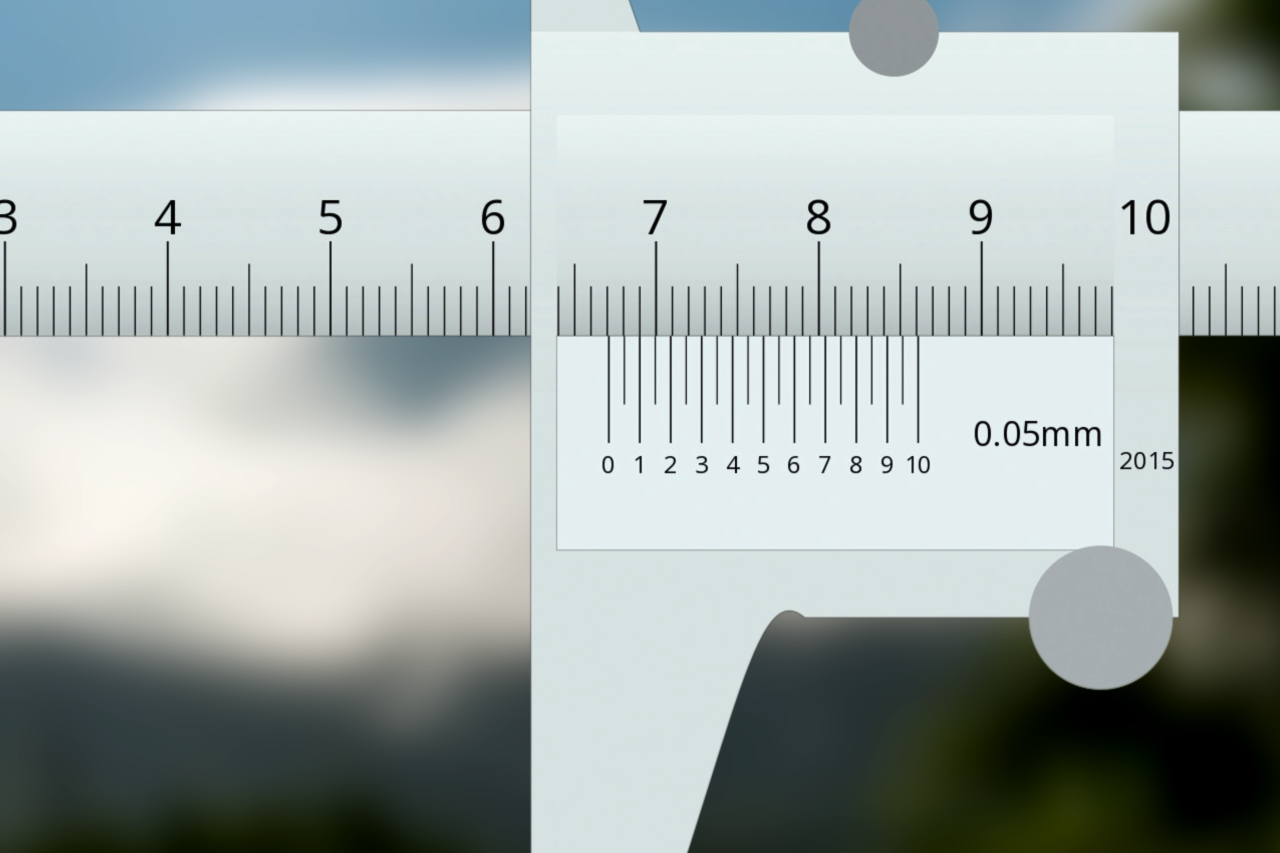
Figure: 67.1mm
